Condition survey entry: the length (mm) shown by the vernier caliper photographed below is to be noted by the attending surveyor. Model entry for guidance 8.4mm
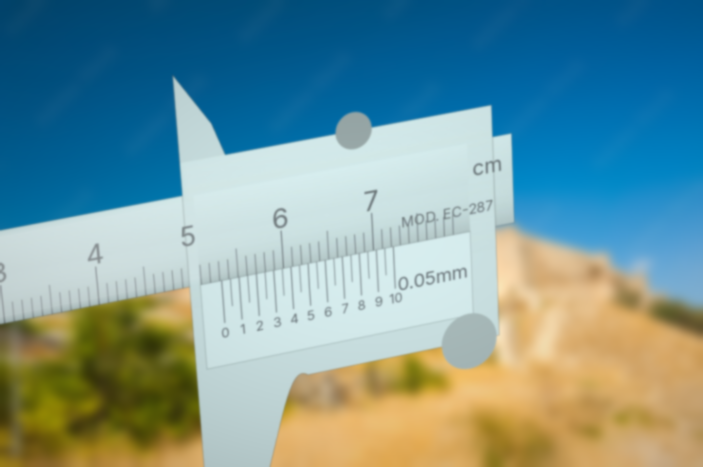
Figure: 53.2mm
